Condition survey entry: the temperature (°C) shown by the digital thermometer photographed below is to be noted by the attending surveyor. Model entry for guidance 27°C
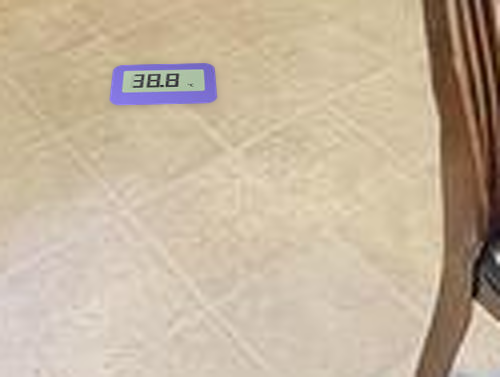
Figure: 38.8°C
